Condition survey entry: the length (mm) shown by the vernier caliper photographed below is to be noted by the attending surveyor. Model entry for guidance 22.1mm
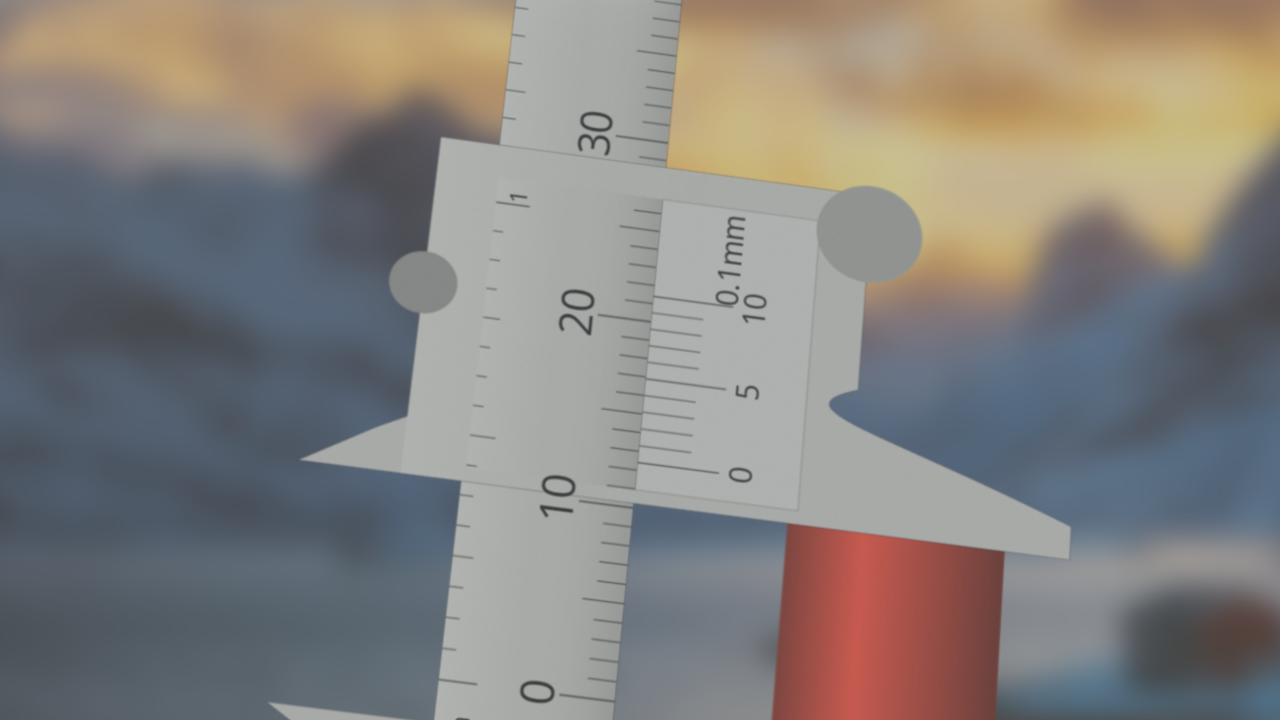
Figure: 12.4mm
